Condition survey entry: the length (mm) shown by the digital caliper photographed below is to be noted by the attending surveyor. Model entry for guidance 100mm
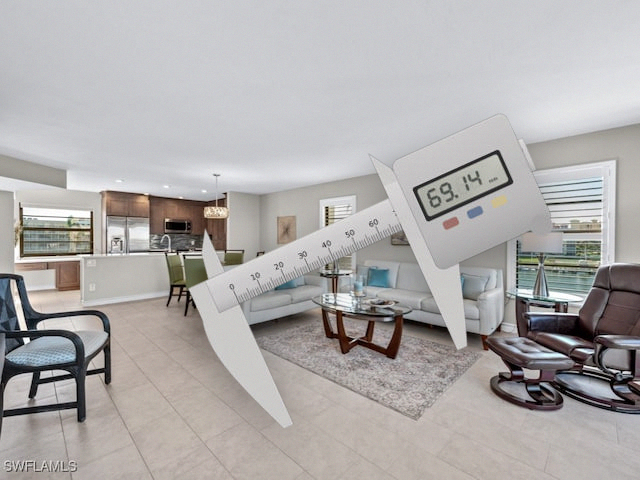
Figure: 69.14mm
